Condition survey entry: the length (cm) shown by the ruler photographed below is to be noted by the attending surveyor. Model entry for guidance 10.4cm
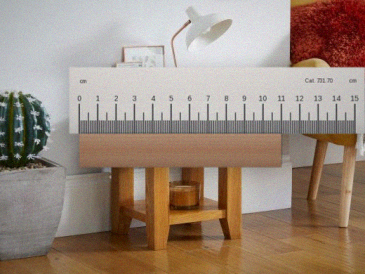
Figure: 11cm
